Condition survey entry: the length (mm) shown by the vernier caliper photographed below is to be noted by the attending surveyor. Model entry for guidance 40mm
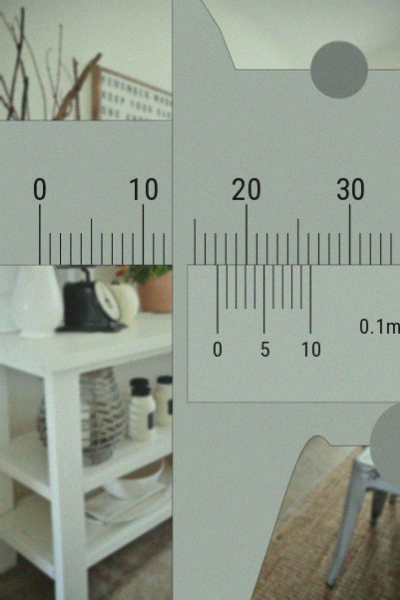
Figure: 17.2mm
